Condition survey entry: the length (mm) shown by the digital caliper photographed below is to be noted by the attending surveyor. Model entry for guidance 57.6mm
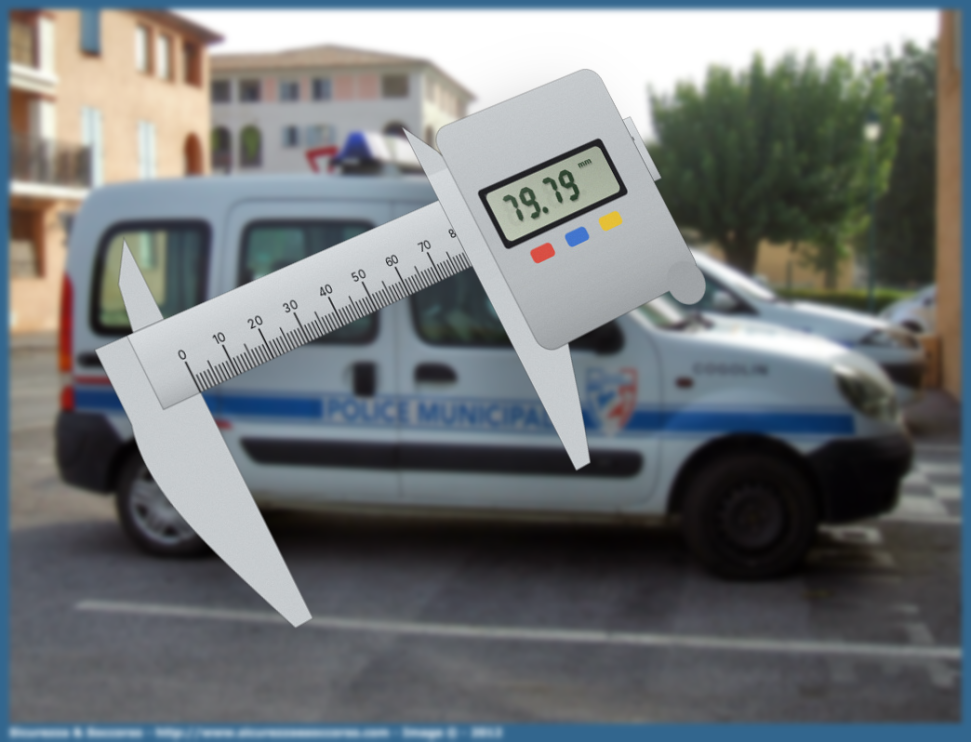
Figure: 79.79mm
